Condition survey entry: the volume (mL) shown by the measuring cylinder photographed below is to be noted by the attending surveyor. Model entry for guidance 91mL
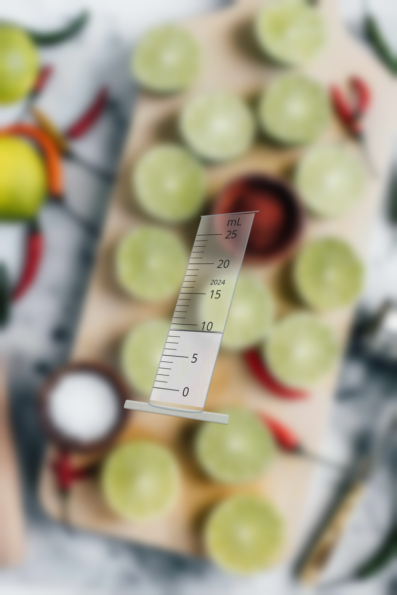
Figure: 9mL
